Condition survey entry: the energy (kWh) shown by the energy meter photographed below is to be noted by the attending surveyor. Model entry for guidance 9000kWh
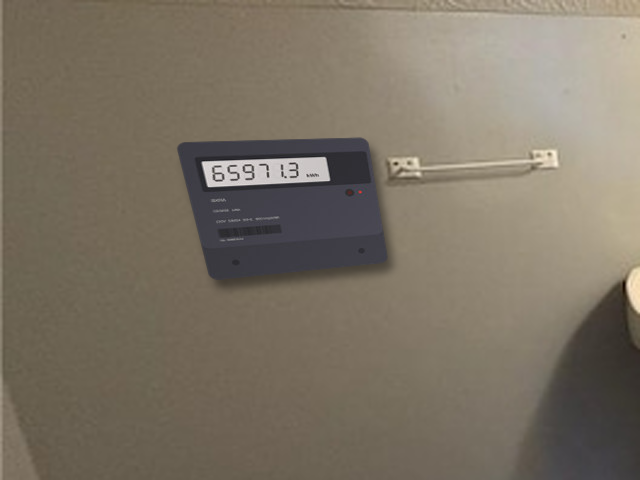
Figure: 65971.3kWh
